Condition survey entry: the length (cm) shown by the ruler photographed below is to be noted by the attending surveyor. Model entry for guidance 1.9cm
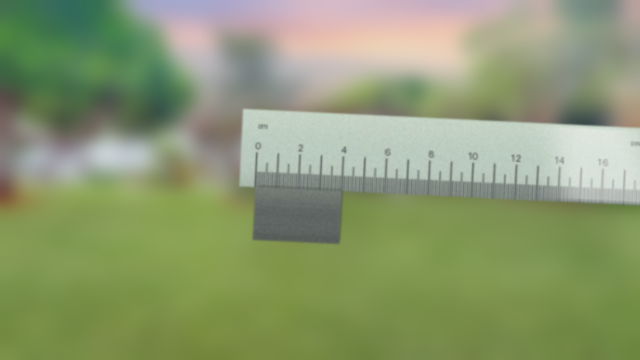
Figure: 4cm
